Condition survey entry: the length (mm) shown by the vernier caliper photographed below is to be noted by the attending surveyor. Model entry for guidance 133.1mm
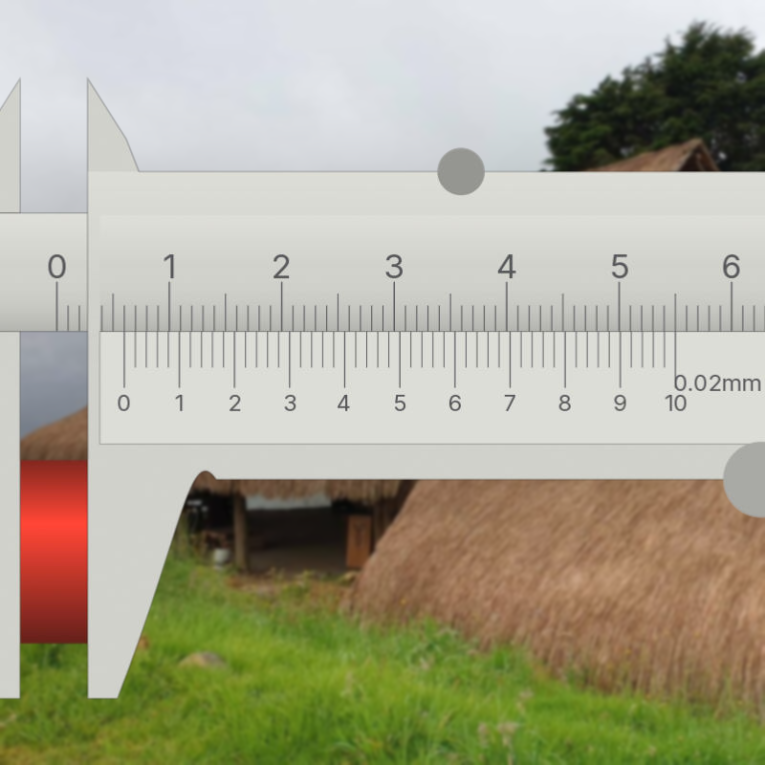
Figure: 6.0mm
